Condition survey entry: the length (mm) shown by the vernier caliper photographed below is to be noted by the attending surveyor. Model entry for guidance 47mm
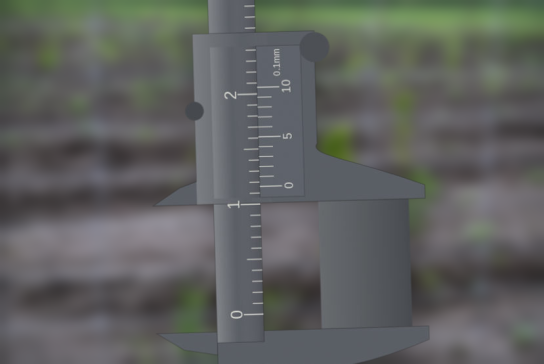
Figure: 11.6mm
